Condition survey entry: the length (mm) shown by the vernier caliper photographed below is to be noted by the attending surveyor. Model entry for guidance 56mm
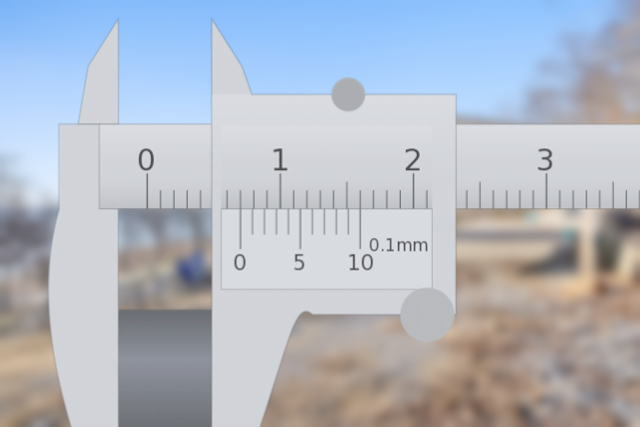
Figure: 7.0mm
